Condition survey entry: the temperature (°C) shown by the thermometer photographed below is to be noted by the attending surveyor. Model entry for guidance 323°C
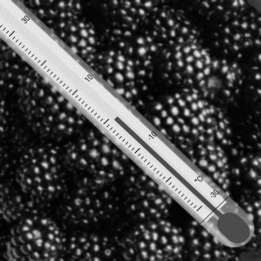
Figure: -1°C
